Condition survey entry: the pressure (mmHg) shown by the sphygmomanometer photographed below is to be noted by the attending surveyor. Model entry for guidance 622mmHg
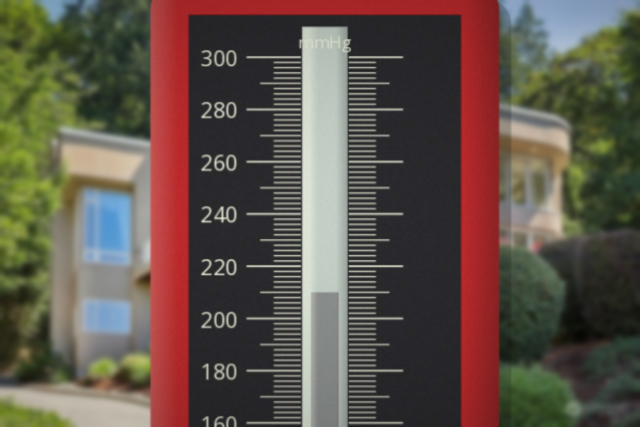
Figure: 210mmHg
